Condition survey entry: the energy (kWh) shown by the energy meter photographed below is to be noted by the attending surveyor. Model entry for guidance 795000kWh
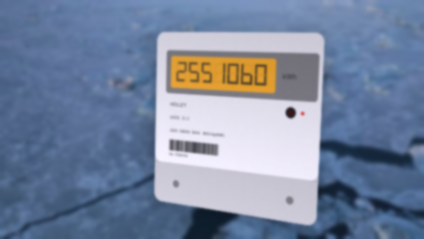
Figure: 2551060kWh
